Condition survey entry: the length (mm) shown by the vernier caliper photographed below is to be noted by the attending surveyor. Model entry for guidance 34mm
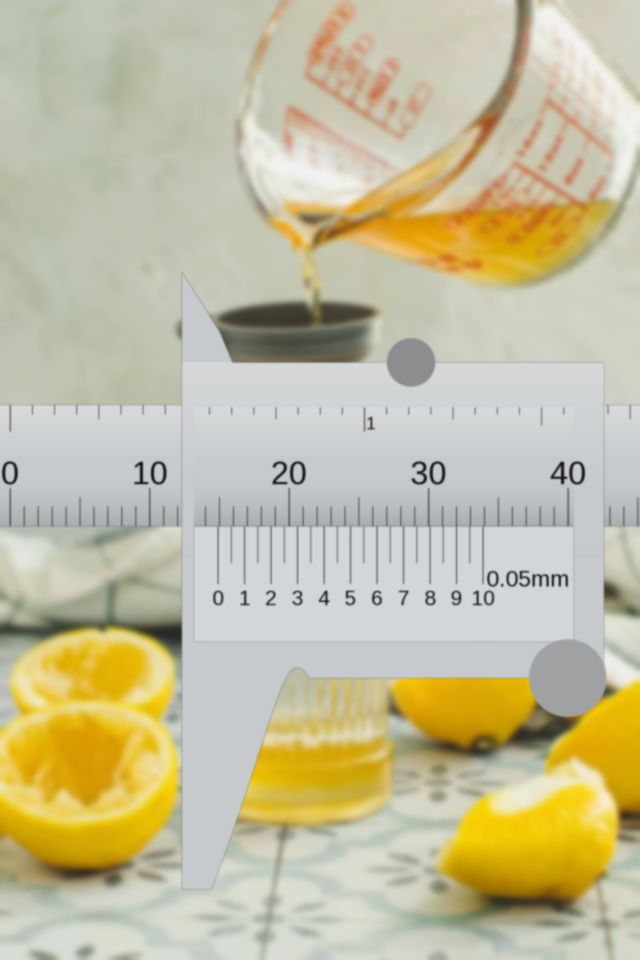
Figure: 14.9mm
